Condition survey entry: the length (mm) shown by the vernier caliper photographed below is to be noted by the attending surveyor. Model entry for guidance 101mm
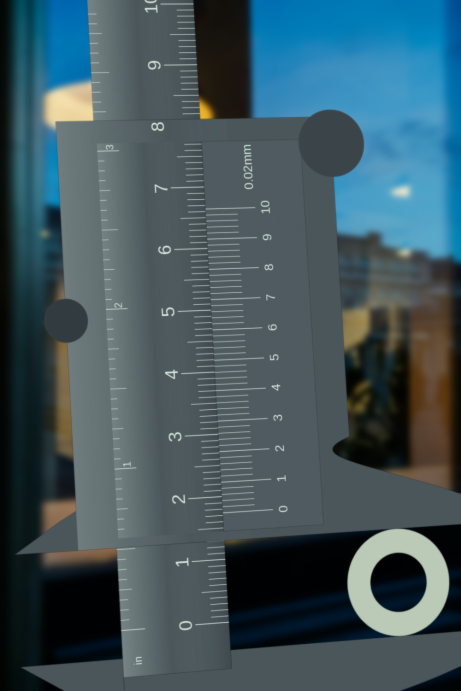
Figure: 17.4mm
